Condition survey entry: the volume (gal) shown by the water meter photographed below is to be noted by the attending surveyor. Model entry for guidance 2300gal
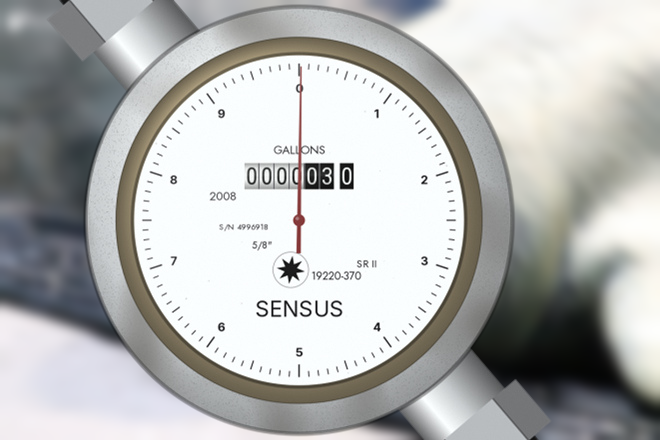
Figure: 30.0gal
